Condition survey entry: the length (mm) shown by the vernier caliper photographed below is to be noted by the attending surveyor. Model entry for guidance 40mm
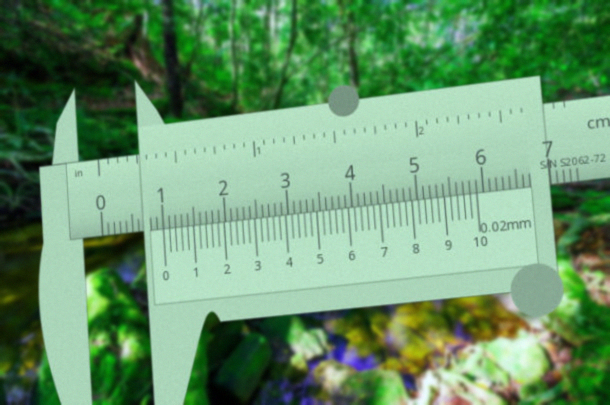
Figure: 10.0mm
